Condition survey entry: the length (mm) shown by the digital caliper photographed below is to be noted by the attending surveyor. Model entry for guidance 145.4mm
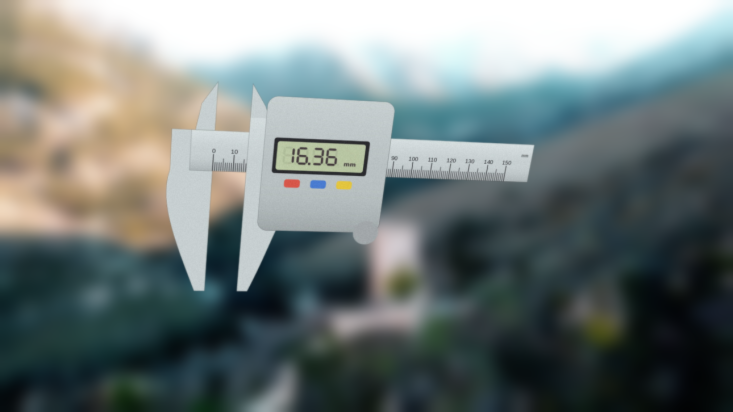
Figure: 16.36mm
